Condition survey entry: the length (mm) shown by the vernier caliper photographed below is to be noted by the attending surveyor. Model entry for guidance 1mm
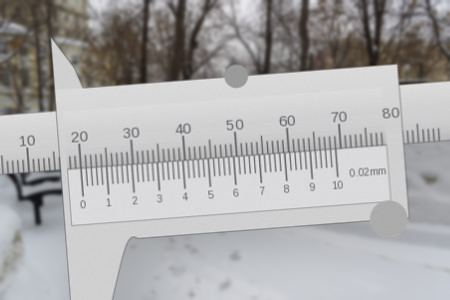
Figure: 20.0mm
